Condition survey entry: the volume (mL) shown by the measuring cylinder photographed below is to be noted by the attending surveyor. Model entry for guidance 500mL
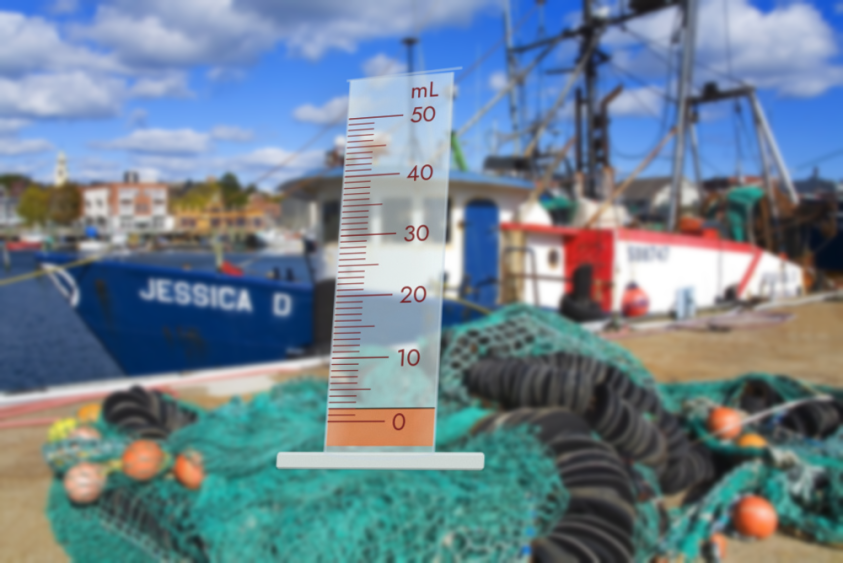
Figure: 2mL
